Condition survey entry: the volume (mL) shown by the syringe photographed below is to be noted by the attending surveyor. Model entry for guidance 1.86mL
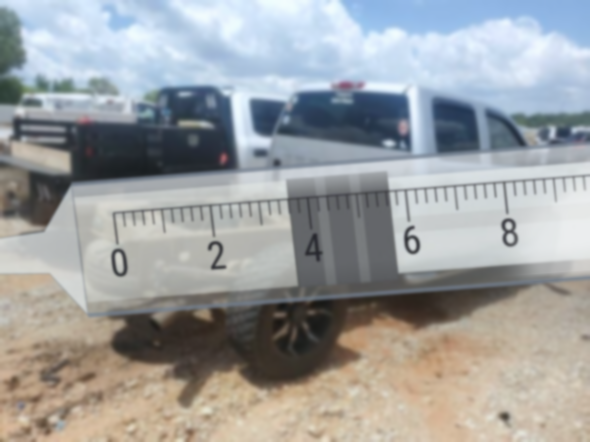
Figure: 3.6mL
